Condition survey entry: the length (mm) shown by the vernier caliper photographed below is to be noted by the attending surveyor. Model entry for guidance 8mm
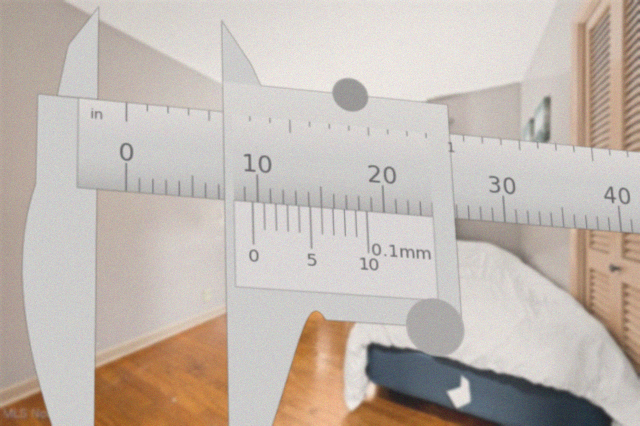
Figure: 9.6mm
